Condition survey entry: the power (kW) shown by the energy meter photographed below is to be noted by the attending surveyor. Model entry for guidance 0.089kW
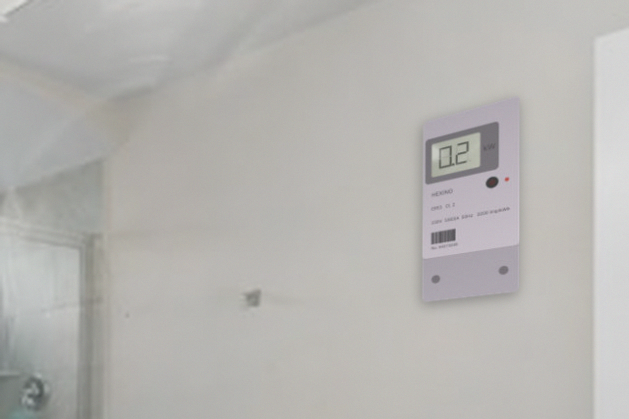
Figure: 0.2kW
